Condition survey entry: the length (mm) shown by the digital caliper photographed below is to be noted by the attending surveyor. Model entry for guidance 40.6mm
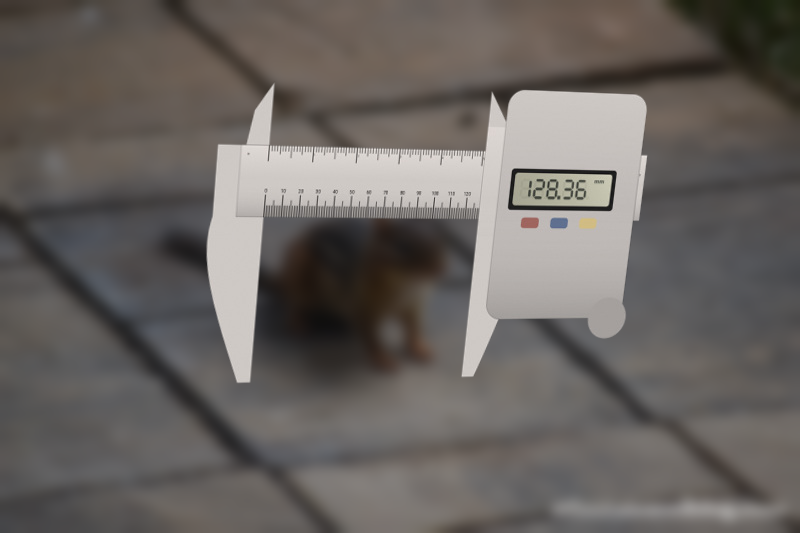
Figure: 128.36mm
